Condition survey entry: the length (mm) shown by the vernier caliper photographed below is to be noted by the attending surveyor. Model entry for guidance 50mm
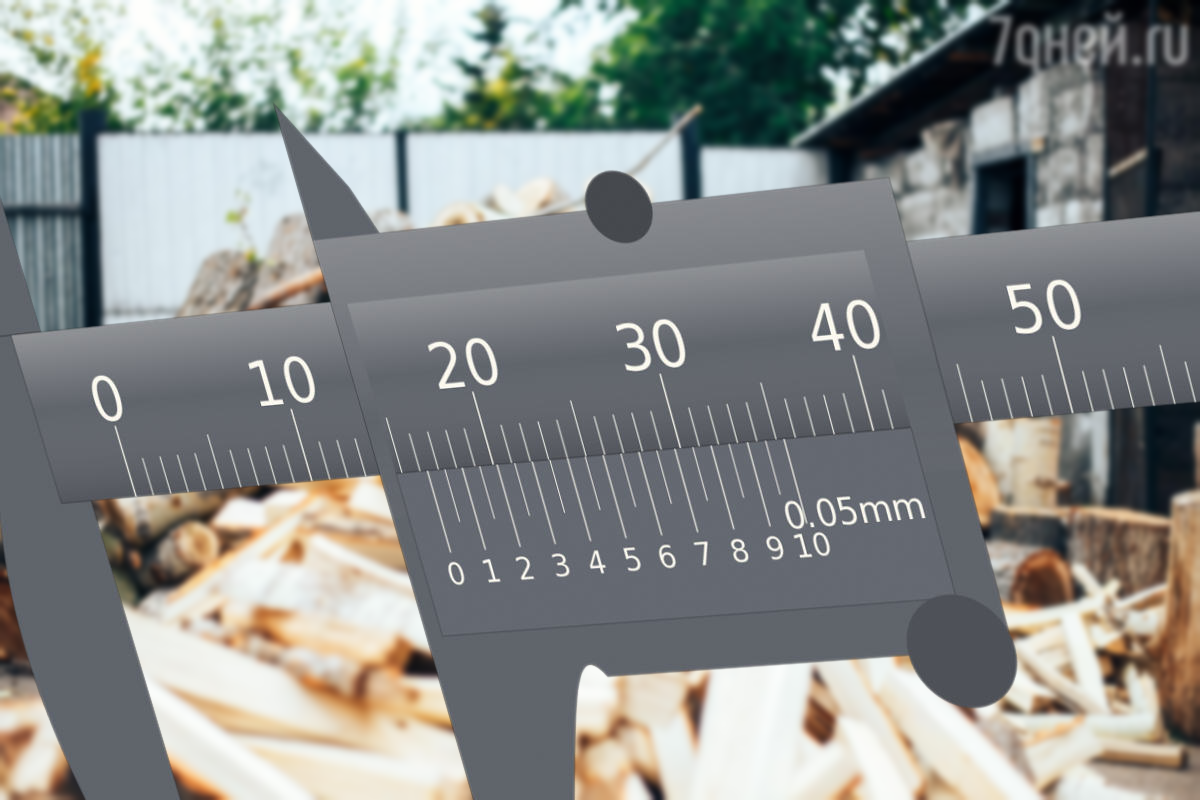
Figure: 16.4mm
